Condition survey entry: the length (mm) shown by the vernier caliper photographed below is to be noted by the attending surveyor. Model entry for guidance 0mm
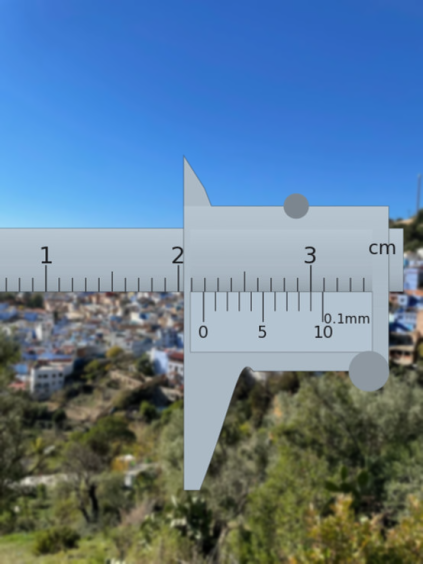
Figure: 21.9mm
